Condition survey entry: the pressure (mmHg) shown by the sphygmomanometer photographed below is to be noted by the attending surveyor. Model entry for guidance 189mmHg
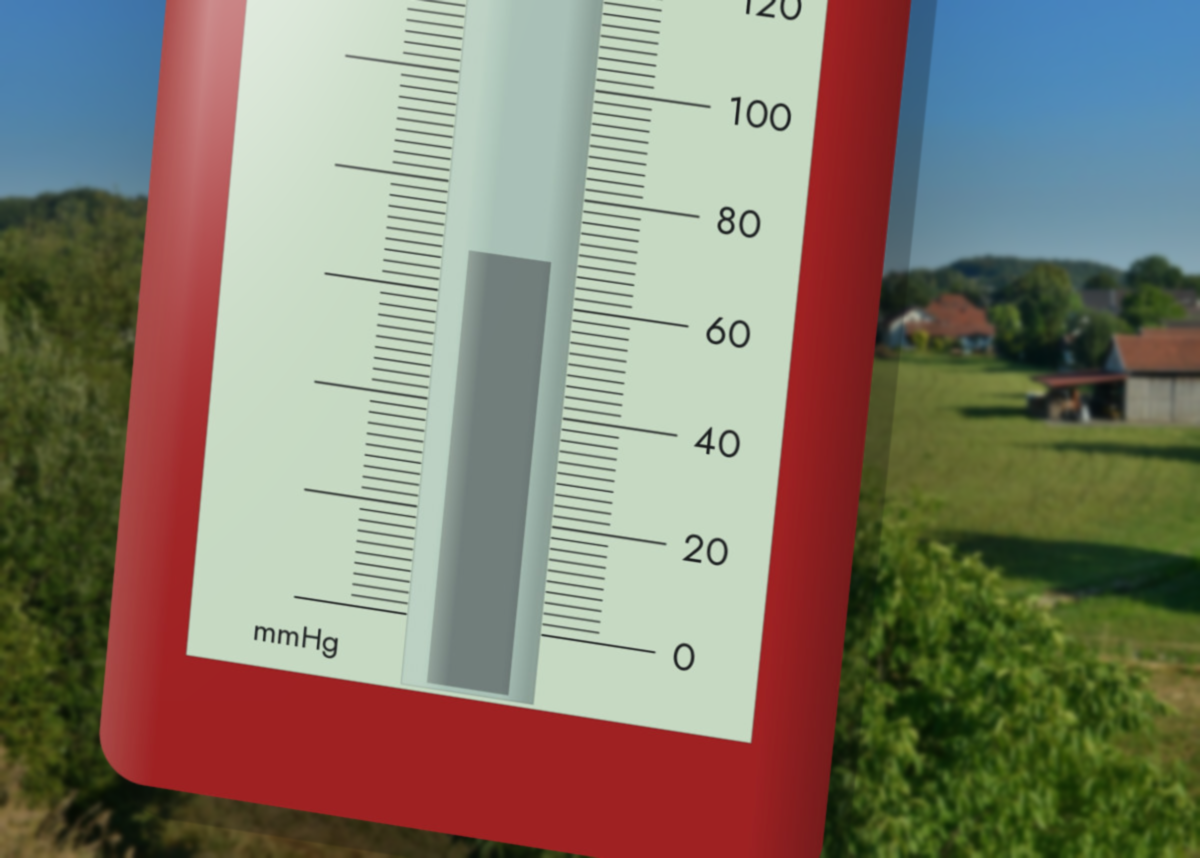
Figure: 68mmHg
